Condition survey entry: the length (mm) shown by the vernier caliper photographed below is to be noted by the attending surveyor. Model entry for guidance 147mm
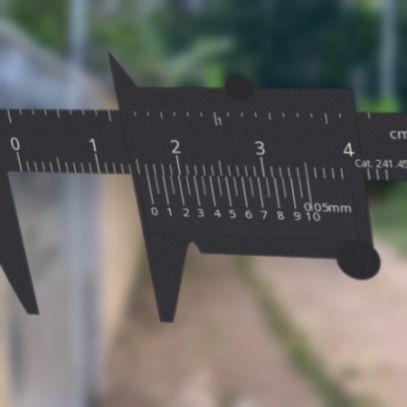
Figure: 16.0mm
